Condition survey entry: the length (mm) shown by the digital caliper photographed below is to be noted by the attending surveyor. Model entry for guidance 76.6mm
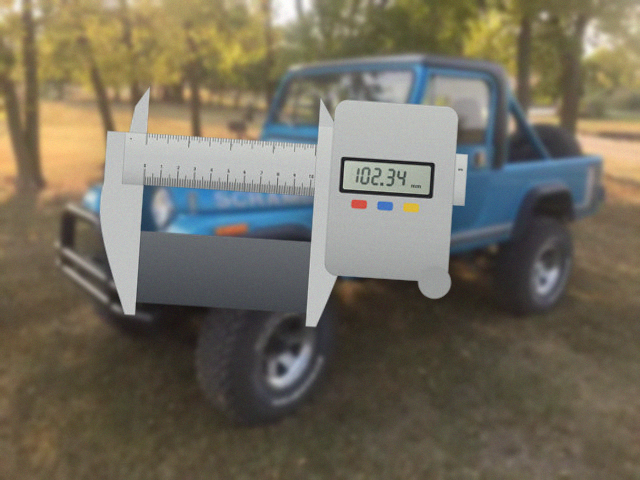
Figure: 102.34mm
